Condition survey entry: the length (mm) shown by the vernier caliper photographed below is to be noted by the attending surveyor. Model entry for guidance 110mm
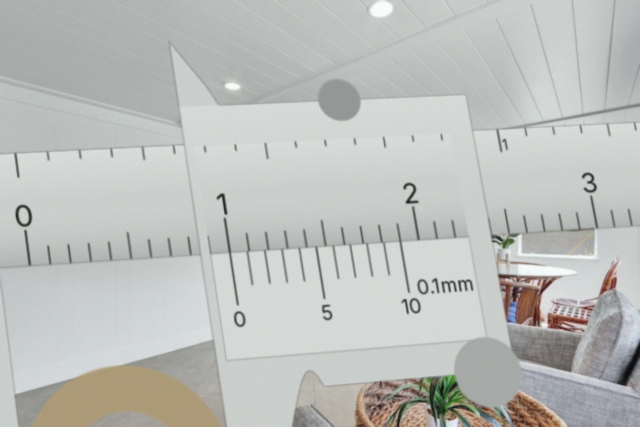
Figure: 10.0mm
